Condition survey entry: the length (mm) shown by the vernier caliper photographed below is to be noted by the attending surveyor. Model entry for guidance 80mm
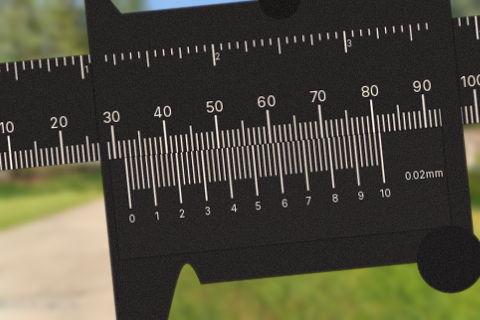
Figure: 32.0mm
